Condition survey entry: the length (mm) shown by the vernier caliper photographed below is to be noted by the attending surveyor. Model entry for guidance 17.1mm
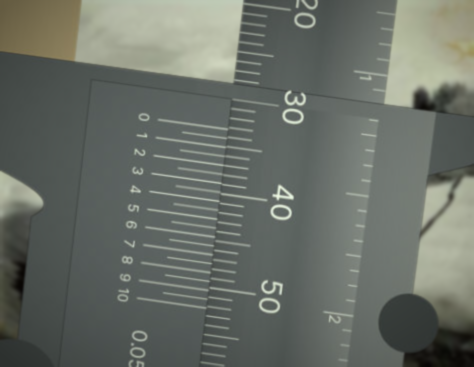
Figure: 33.2mm
